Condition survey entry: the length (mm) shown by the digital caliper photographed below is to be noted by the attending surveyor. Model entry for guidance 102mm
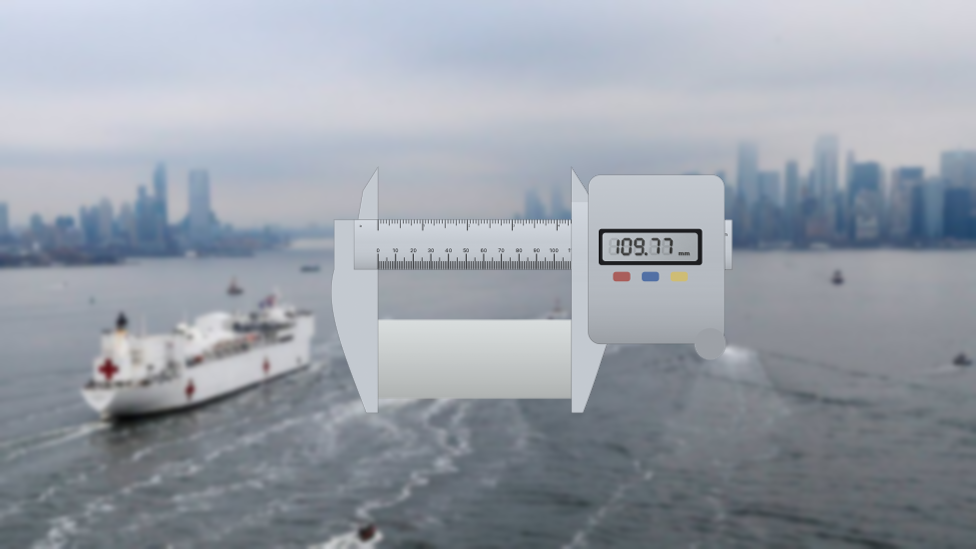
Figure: 109.77mm
